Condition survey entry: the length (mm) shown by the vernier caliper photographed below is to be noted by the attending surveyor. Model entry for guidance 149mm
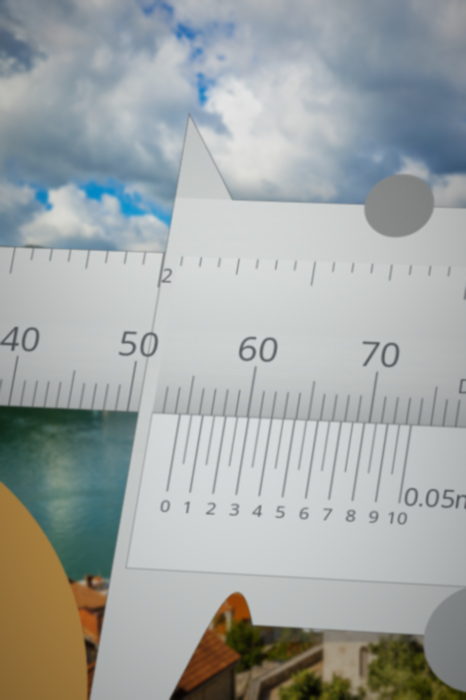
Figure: 54.4mm
